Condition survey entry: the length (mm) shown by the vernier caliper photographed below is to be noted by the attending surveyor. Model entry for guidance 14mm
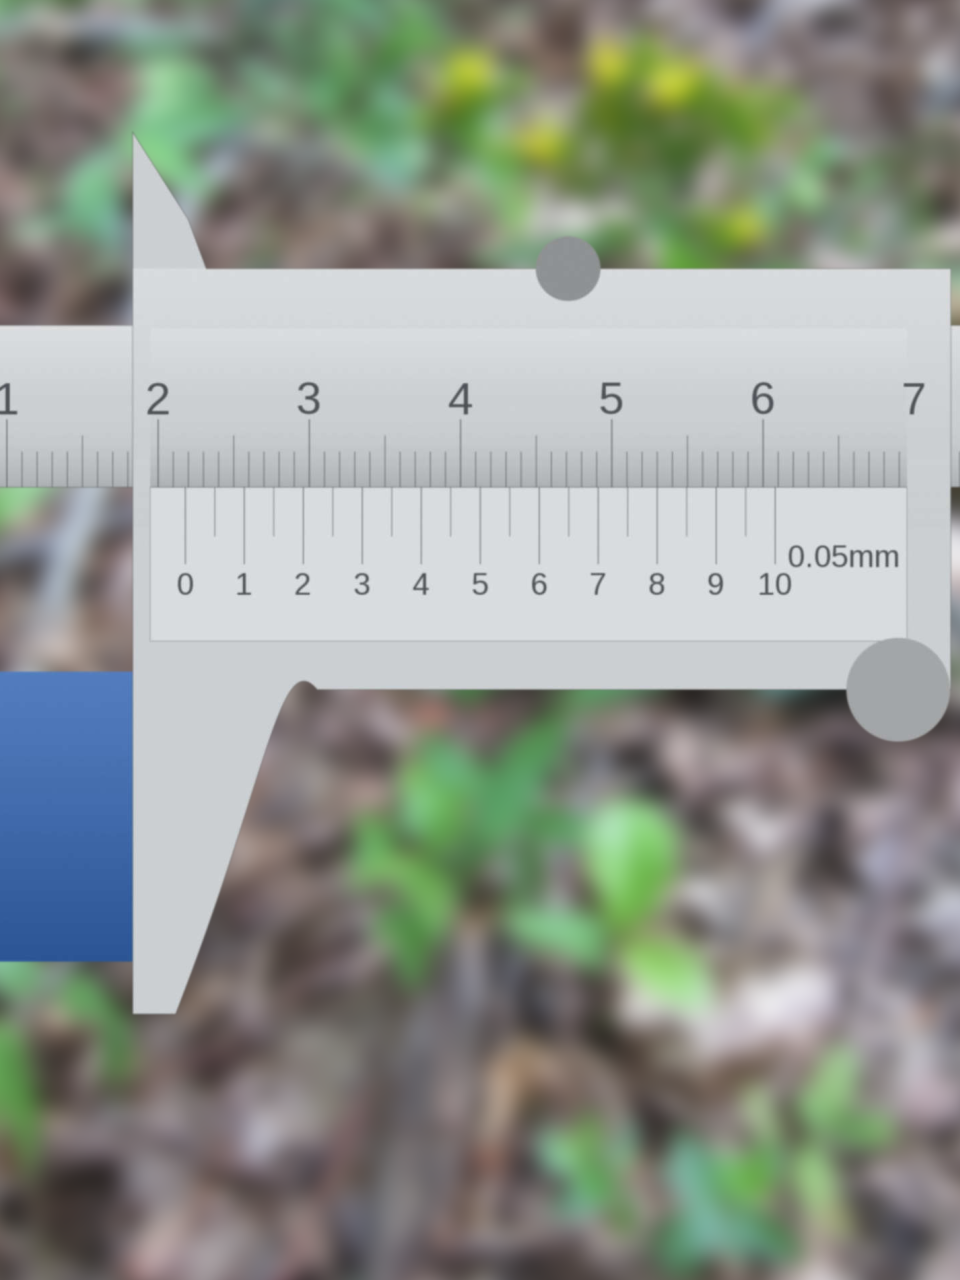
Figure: 21.8mm
